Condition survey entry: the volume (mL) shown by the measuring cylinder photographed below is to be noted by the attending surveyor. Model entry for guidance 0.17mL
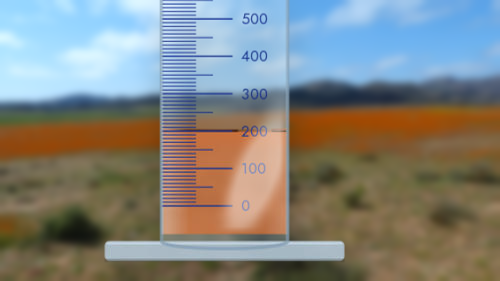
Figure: 200mL
